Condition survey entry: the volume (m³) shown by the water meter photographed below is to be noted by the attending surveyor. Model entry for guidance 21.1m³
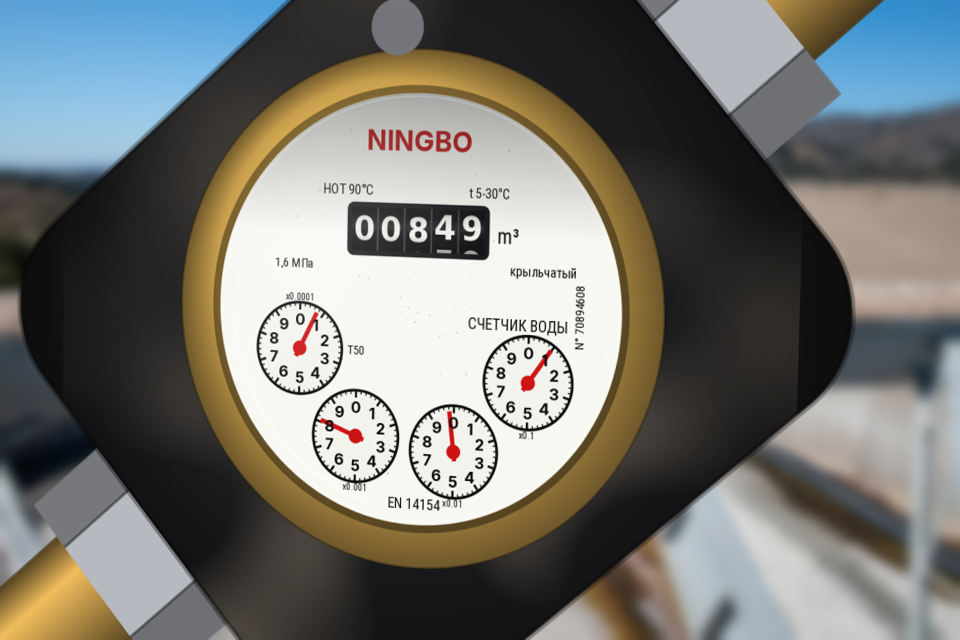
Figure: 849.0980m³
